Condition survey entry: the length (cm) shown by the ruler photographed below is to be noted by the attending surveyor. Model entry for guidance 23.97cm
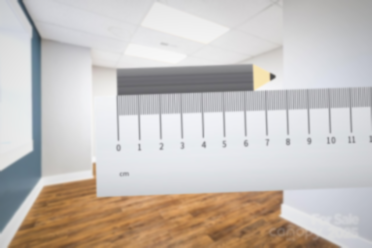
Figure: 7.5cm
